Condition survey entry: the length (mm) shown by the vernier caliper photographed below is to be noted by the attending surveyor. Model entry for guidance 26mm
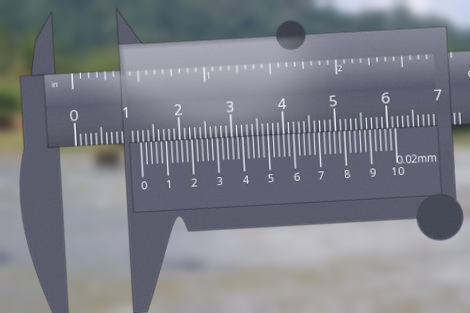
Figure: 12.5mm
